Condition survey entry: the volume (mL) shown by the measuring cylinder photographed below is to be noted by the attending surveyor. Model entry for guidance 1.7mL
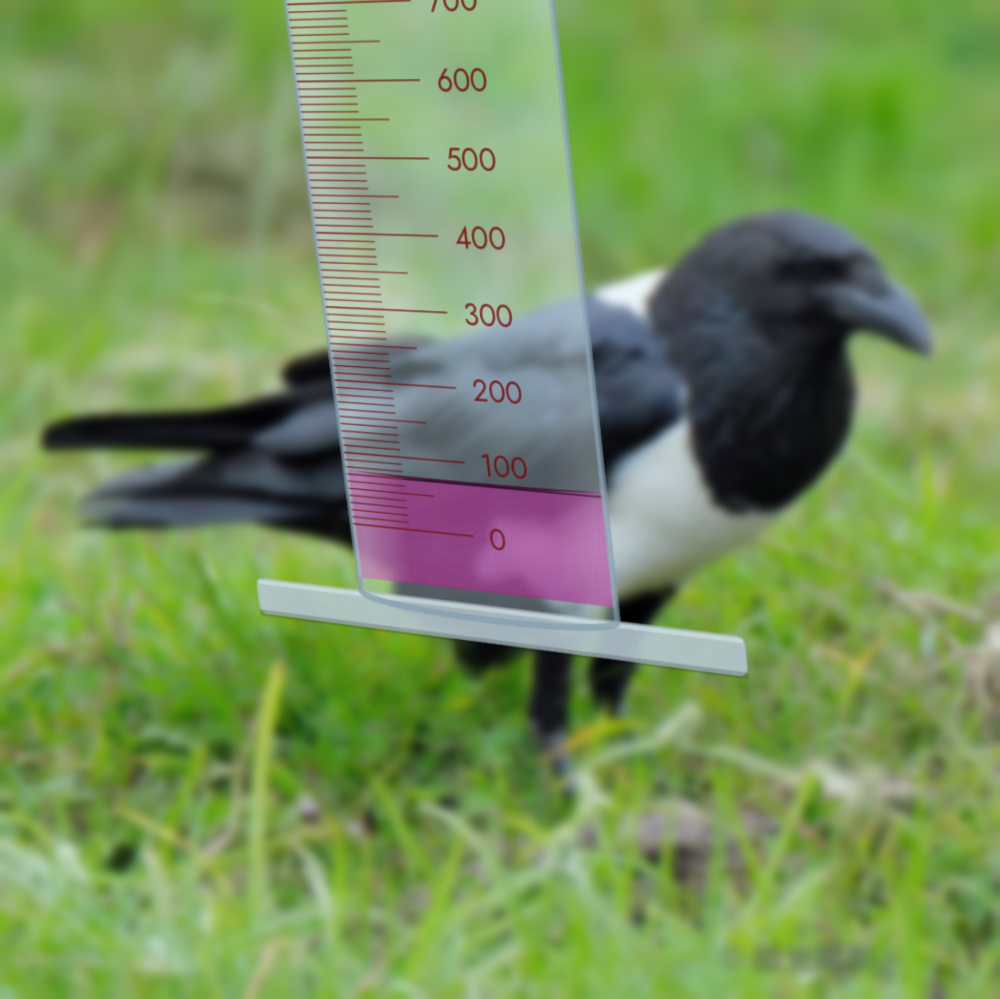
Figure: 70mL
